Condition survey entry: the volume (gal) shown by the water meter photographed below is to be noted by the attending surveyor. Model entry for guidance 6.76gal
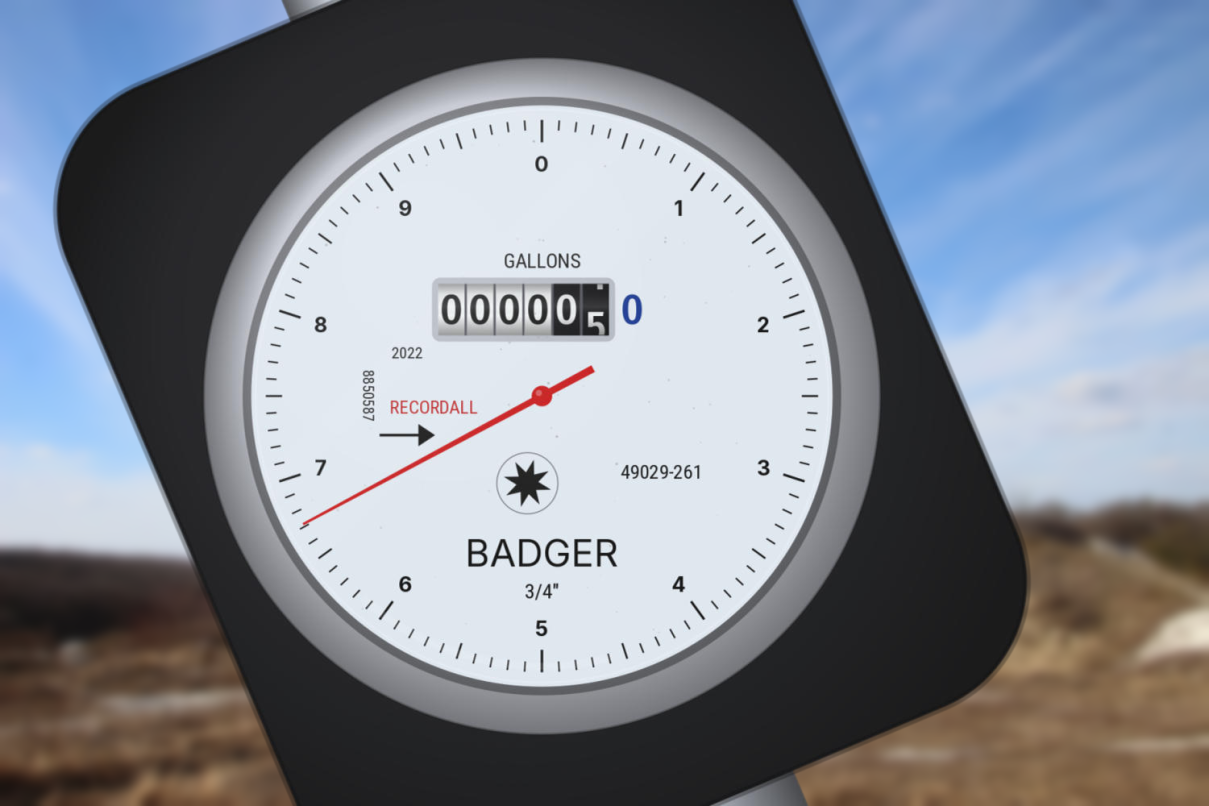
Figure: 46.7gal
